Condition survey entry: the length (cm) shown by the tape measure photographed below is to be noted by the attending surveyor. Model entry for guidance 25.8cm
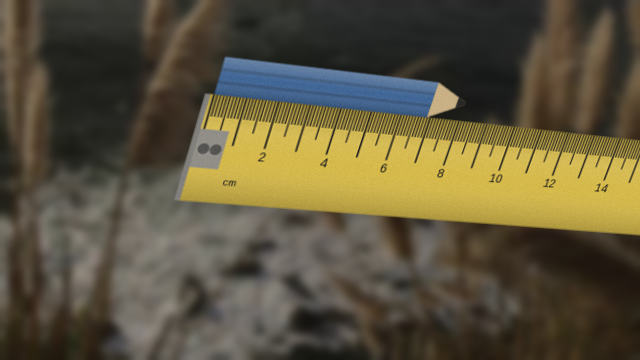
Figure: 8cm
